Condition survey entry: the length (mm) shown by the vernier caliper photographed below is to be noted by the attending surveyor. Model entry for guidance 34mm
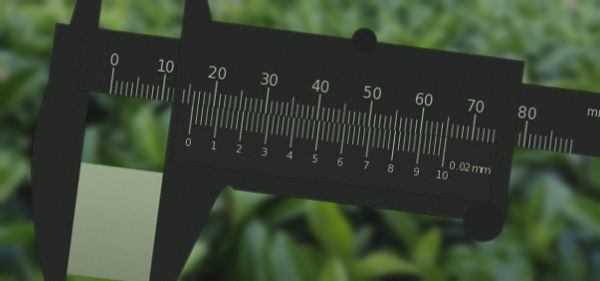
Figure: 16.0mm
